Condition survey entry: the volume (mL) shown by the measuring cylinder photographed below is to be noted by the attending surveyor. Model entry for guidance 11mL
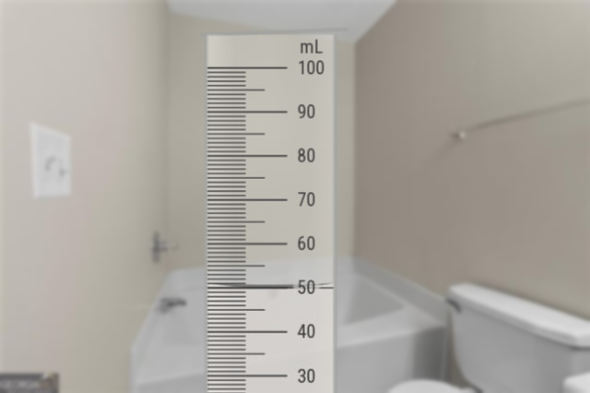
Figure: 50mL
